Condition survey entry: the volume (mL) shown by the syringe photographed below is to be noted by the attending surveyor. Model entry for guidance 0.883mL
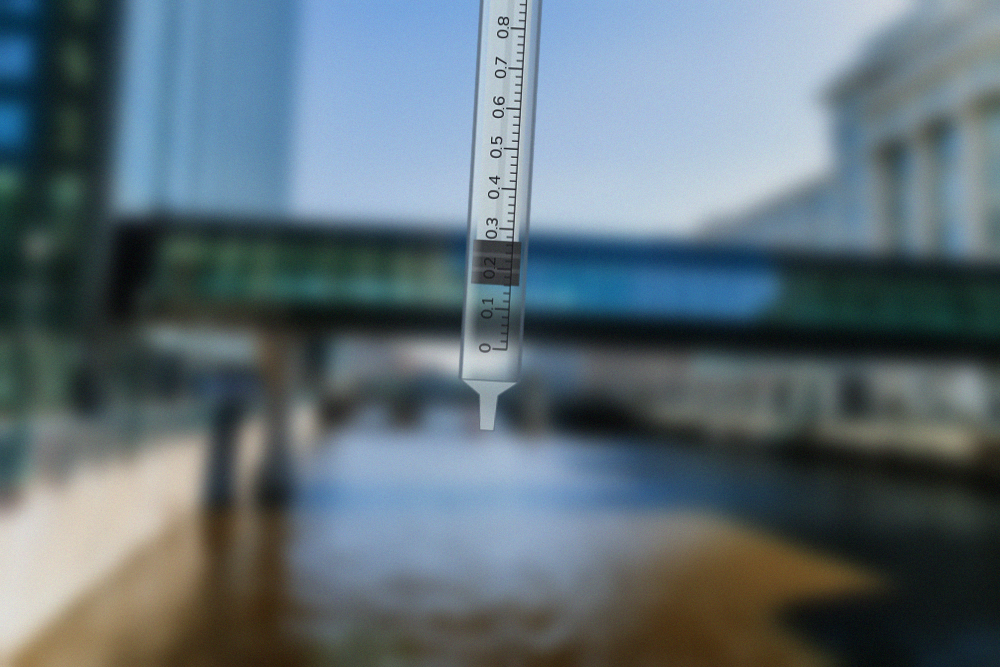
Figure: 0.16mL
